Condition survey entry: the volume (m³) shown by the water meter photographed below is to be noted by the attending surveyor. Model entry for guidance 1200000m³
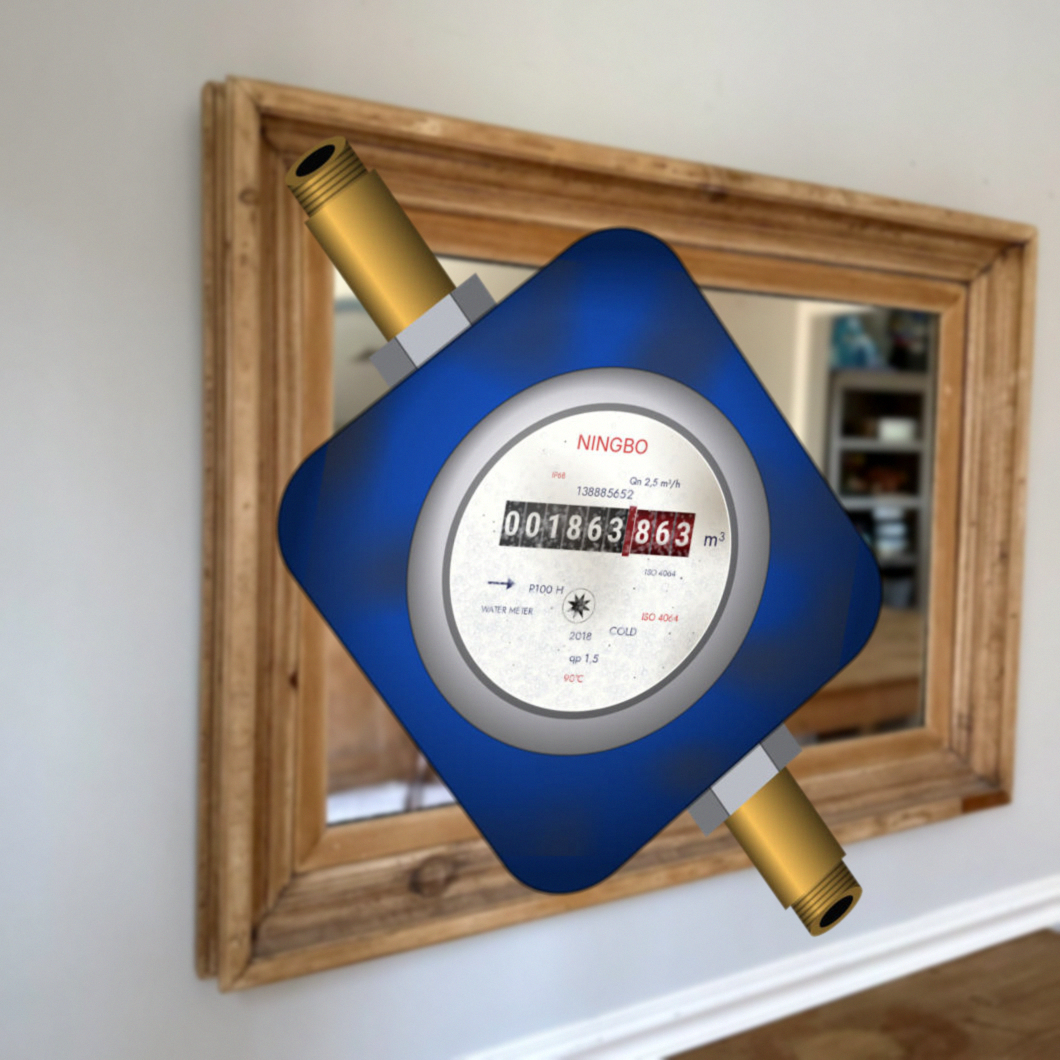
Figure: 1863.863m³
